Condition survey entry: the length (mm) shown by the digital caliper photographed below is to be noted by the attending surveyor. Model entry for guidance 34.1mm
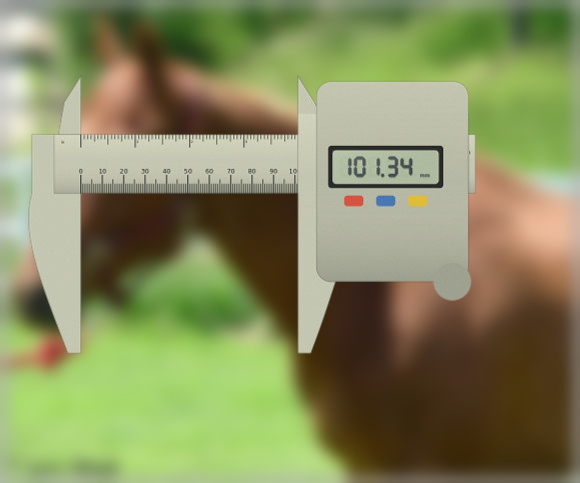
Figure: 101.34mm
